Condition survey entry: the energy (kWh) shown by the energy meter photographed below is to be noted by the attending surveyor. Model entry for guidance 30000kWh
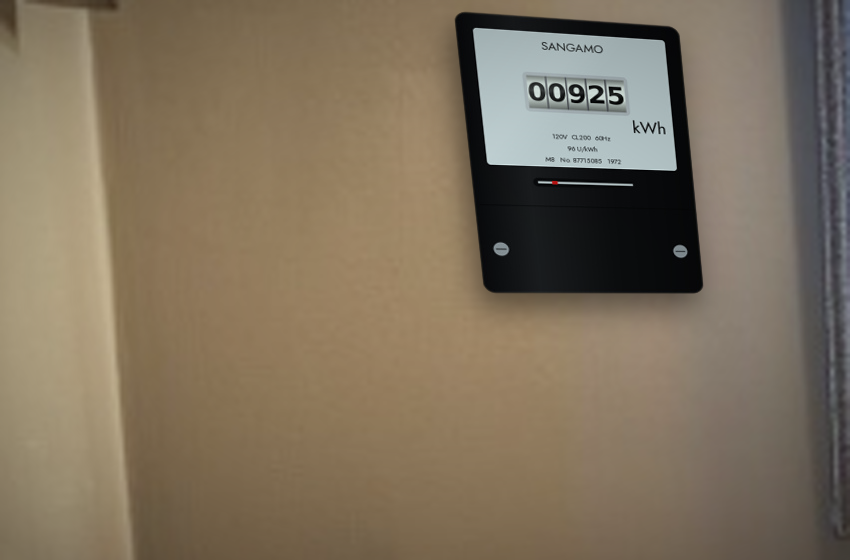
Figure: 925kWh
